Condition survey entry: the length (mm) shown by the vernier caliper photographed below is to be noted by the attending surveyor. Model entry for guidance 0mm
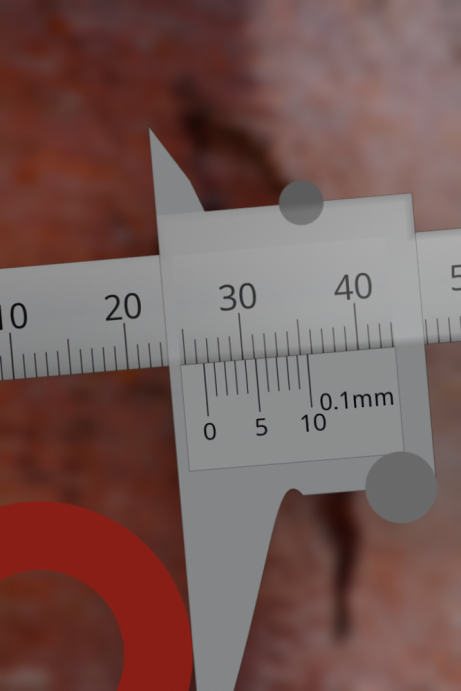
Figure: 26.6mm
